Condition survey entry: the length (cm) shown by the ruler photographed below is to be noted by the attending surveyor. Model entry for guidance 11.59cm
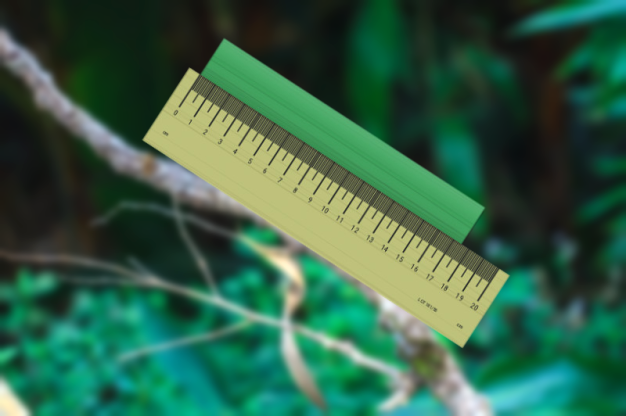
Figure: 17.5cm
